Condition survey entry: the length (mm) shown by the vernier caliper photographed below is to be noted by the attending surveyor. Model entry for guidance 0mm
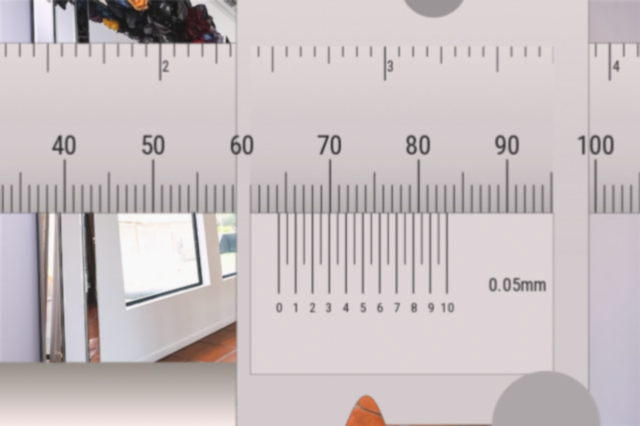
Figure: 64.2mm
